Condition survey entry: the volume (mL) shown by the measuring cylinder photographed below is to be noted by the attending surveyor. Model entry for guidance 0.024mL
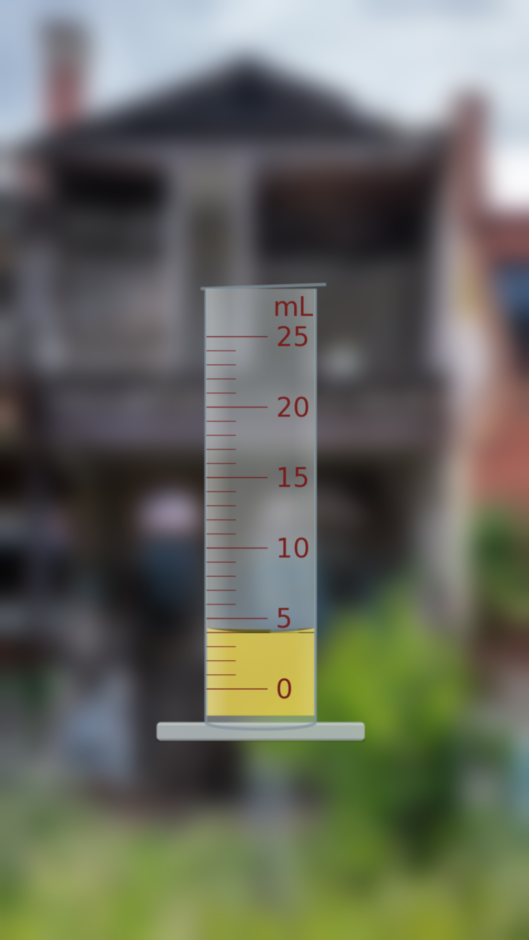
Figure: 4mL
